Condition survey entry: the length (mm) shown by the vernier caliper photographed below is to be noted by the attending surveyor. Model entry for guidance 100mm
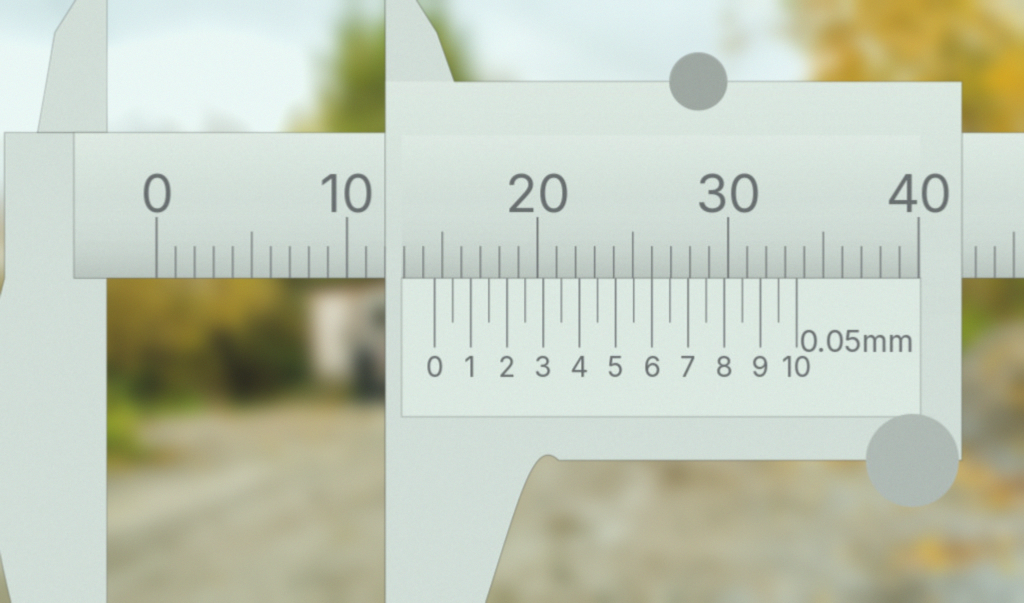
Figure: 14.6mm
